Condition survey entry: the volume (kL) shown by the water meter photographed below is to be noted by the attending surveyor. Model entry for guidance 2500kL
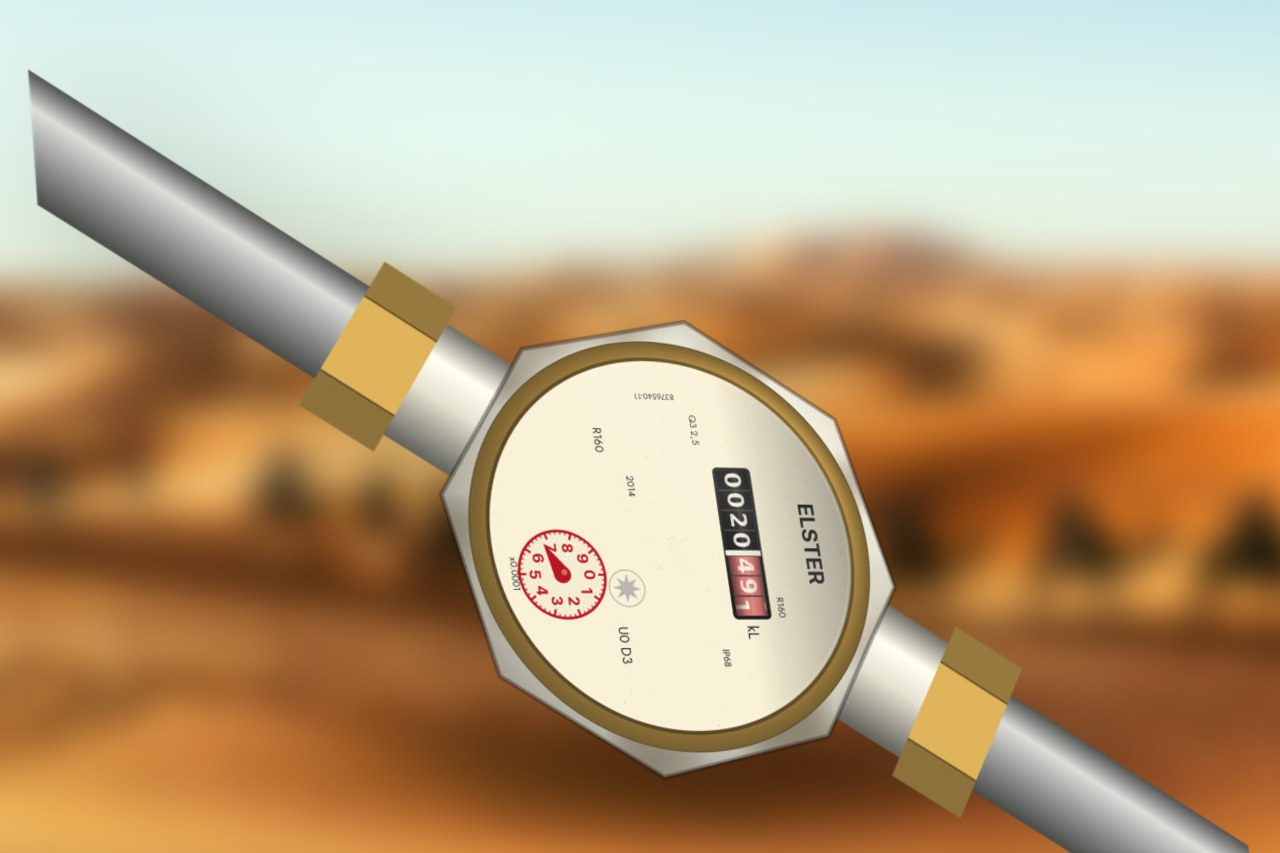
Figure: 20.4906kL
